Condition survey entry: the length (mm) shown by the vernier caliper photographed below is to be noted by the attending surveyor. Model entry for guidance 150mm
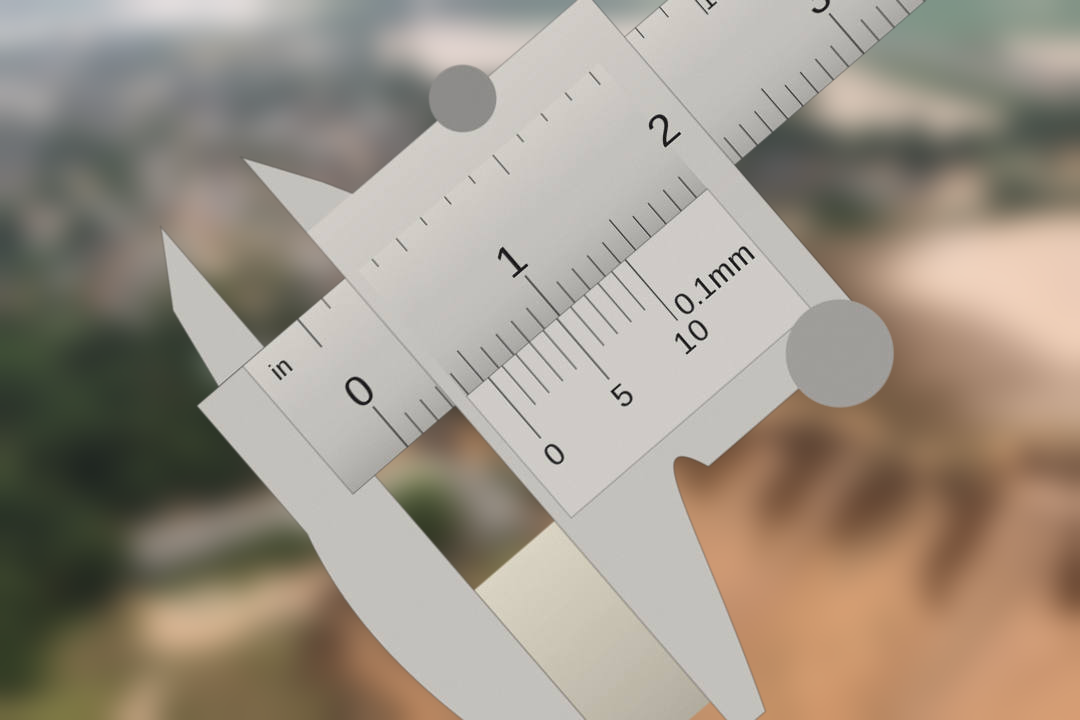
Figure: 5.3mm
